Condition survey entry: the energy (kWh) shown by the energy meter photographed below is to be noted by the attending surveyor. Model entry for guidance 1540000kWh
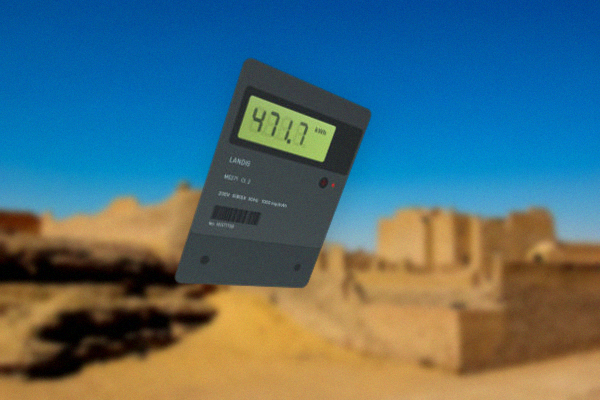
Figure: 471.7kWh
